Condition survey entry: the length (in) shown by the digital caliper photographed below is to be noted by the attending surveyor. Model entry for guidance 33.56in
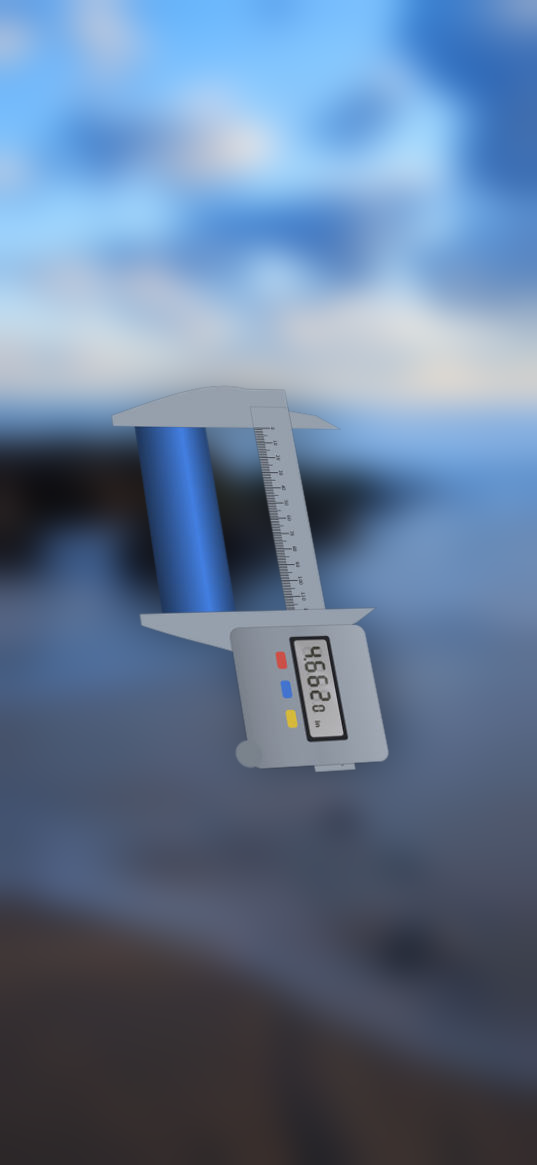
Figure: 4.6620in
